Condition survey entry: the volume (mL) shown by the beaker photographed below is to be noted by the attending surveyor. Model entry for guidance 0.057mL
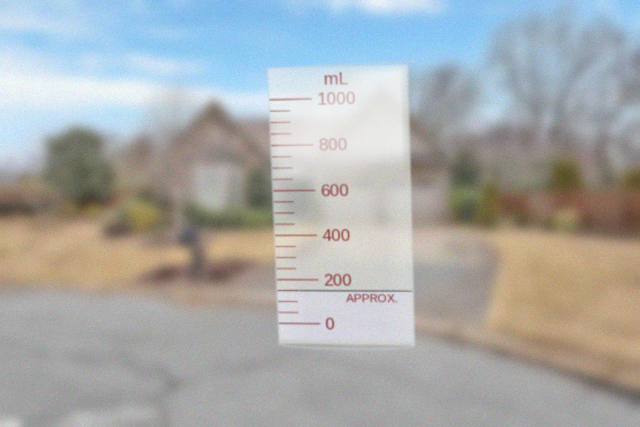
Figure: 150mL
